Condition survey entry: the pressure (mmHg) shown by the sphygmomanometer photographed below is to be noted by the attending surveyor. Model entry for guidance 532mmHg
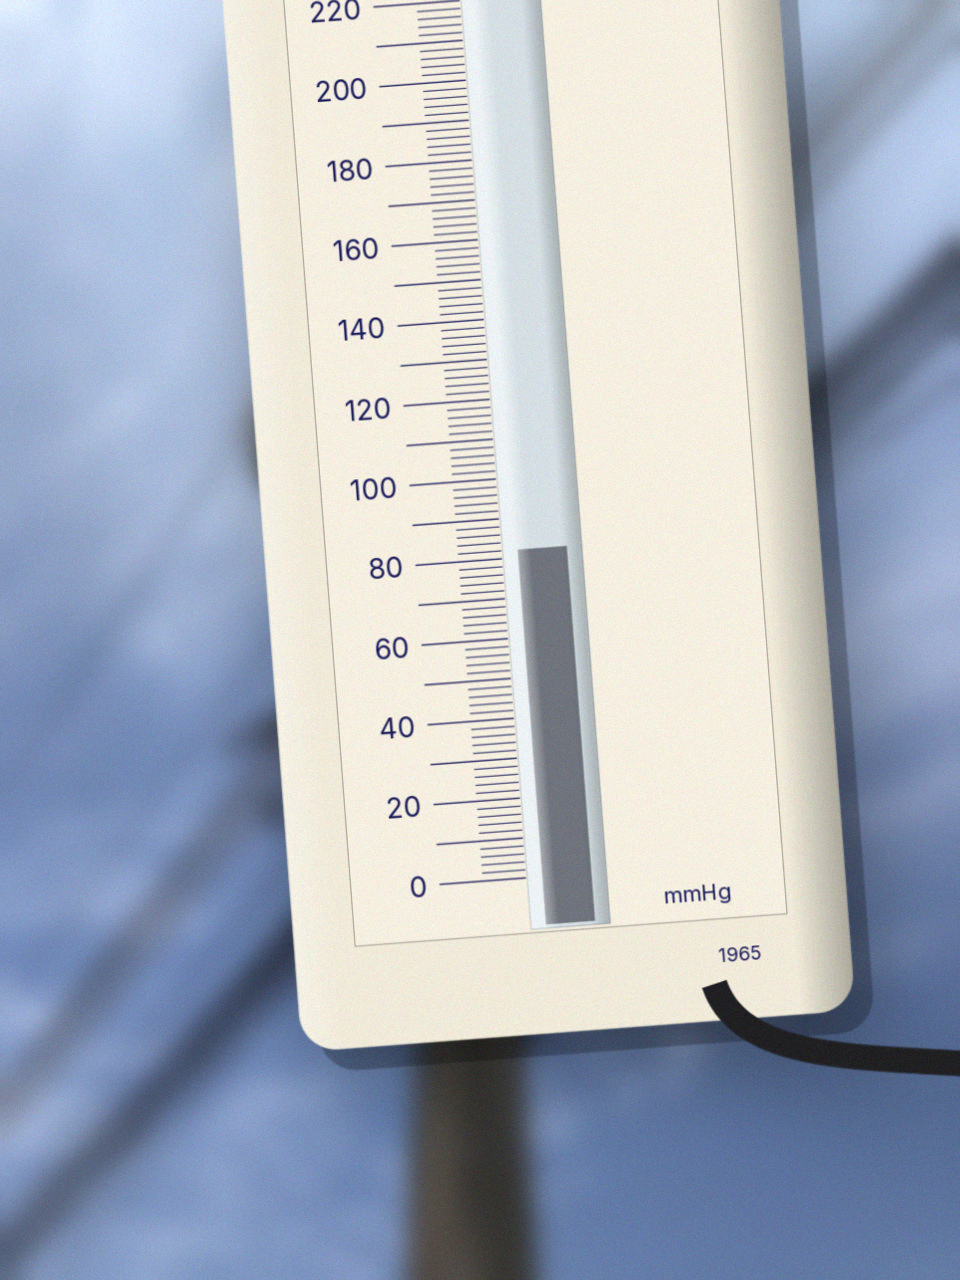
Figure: 82mmHg
